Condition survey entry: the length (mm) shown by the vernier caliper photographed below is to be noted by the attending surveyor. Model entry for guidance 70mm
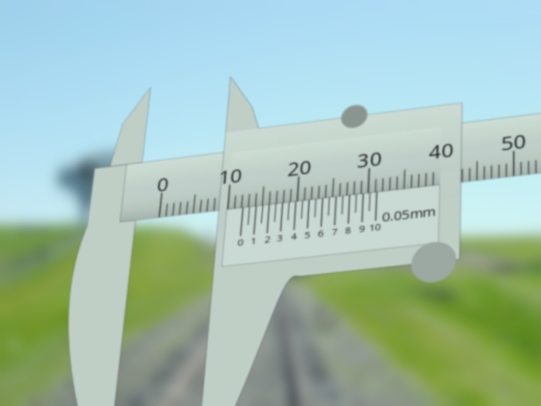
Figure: 12.2mm
